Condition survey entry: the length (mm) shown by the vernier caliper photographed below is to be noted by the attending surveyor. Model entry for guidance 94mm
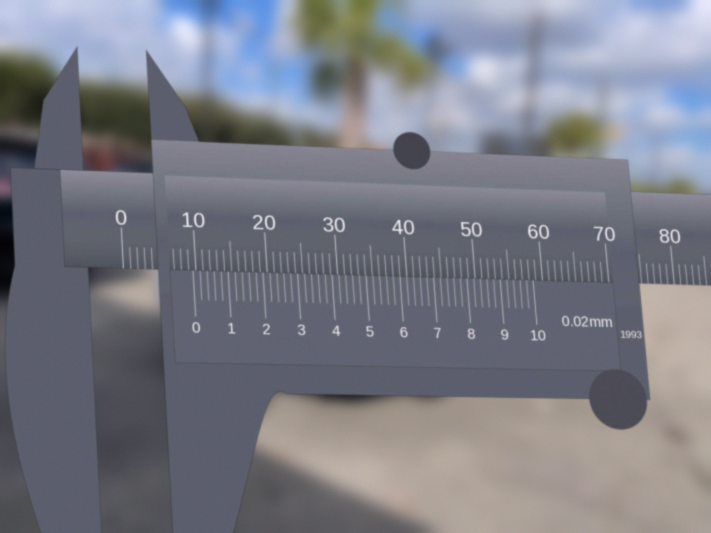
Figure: 9.6mm
